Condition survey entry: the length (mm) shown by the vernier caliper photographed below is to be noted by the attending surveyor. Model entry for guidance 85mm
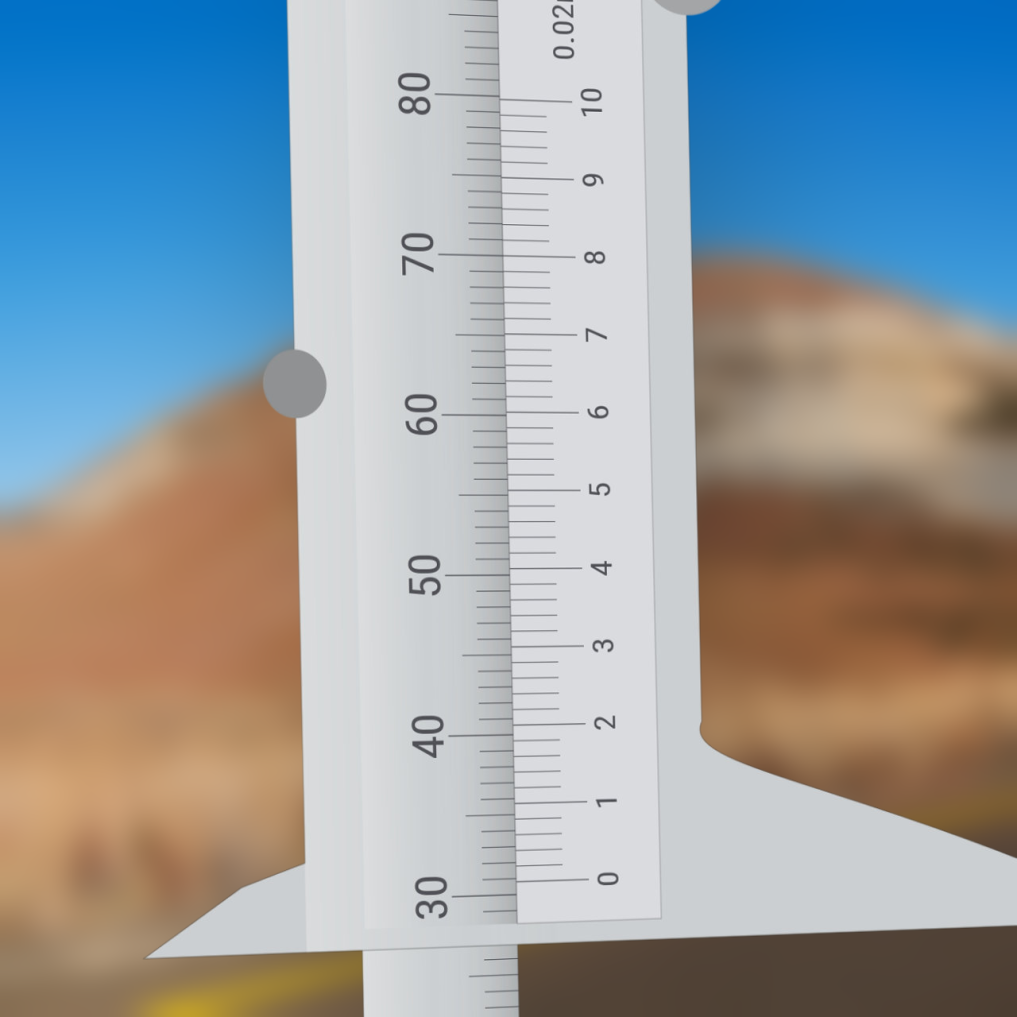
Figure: 30.8mm
